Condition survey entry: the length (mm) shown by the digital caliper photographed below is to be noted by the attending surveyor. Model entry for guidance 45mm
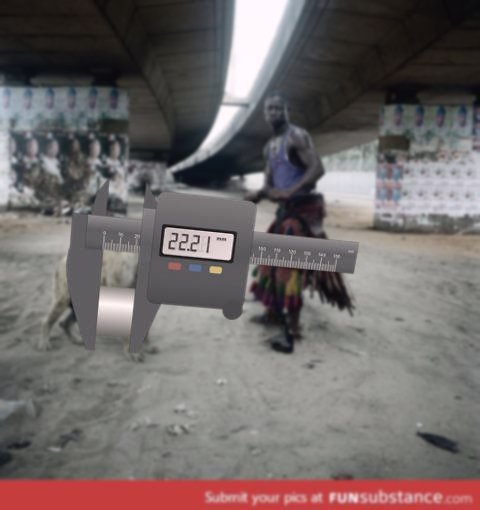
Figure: 22.21mm
